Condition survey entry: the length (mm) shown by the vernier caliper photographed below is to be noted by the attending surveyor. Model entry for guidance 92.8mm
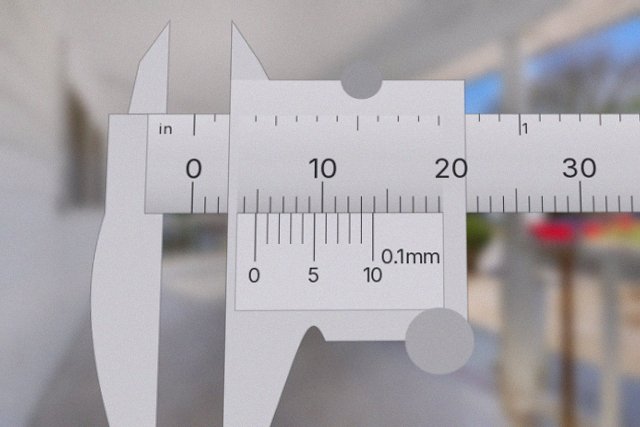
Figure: 4.9mm
